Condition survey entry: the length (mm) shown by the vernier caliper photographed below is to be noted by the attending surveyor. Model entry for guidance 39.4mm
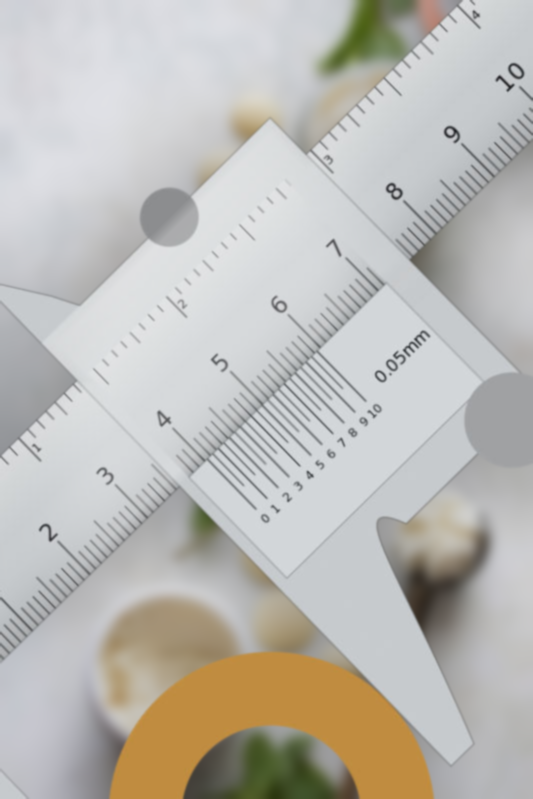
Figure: 40.4mm
